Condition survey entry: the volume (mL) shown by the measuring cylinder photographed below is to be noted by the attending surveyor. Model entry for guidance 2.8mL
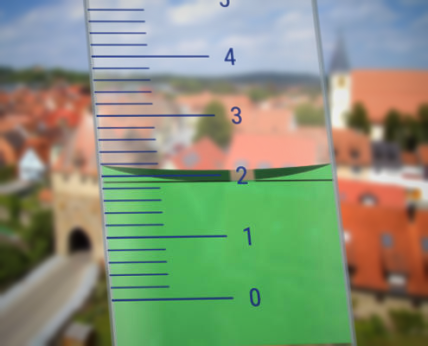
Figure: 1.9mL
